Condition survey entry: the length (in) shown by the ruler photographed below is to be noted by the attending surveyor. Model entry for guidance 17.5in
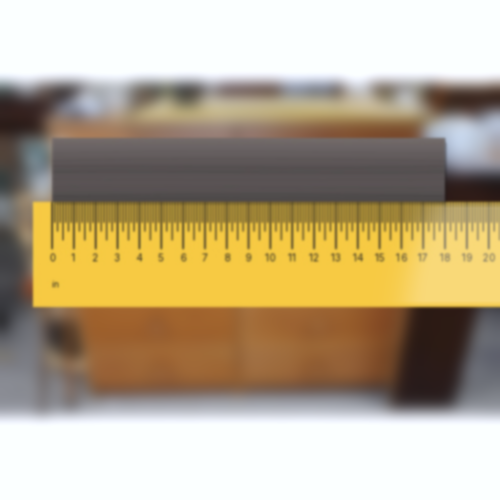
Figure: 18in
